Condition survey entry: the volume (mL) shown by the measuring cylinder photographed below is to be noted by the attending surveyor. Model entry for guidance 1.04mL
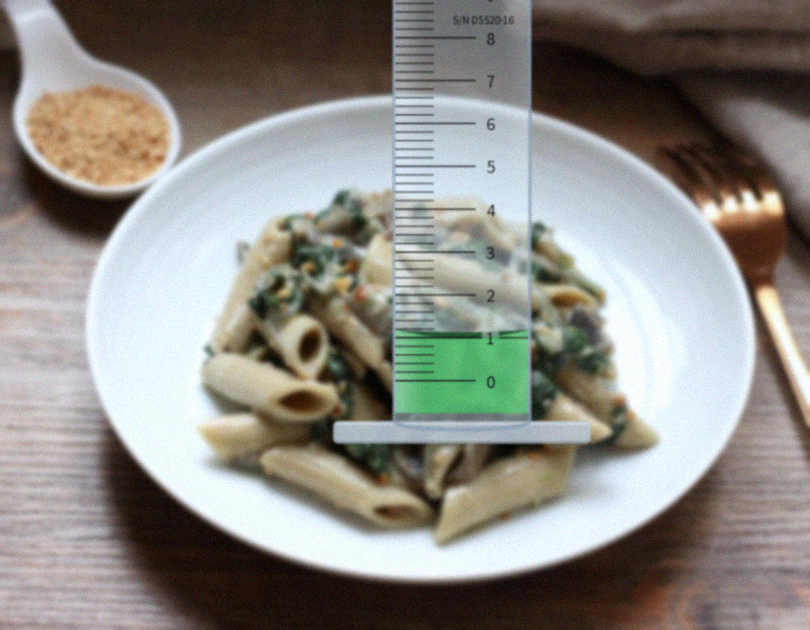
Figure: 1mL
